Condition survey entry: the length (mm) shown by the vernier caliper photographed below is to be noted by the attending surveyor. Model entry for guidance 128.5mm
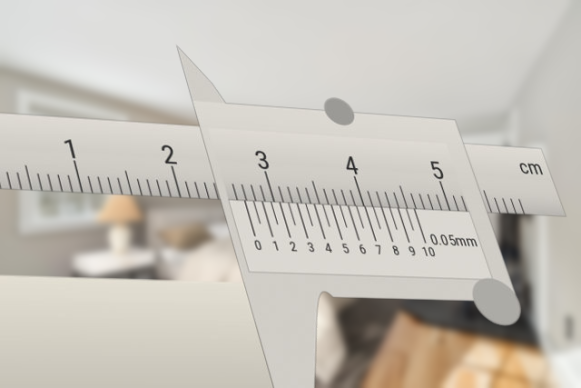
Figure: 26.8mm
